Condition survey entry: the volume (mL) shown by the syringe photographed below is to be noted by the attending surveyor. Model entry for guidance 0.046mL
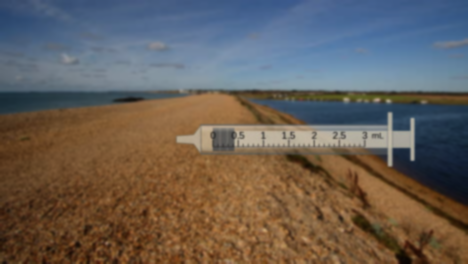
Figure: 0mL
